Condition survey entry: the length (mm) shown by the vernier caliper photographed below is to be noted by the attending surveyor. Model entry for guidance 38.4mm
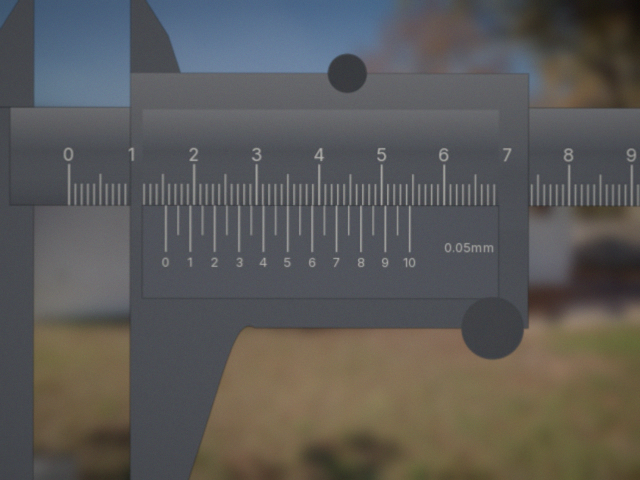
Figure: 15.5mm
